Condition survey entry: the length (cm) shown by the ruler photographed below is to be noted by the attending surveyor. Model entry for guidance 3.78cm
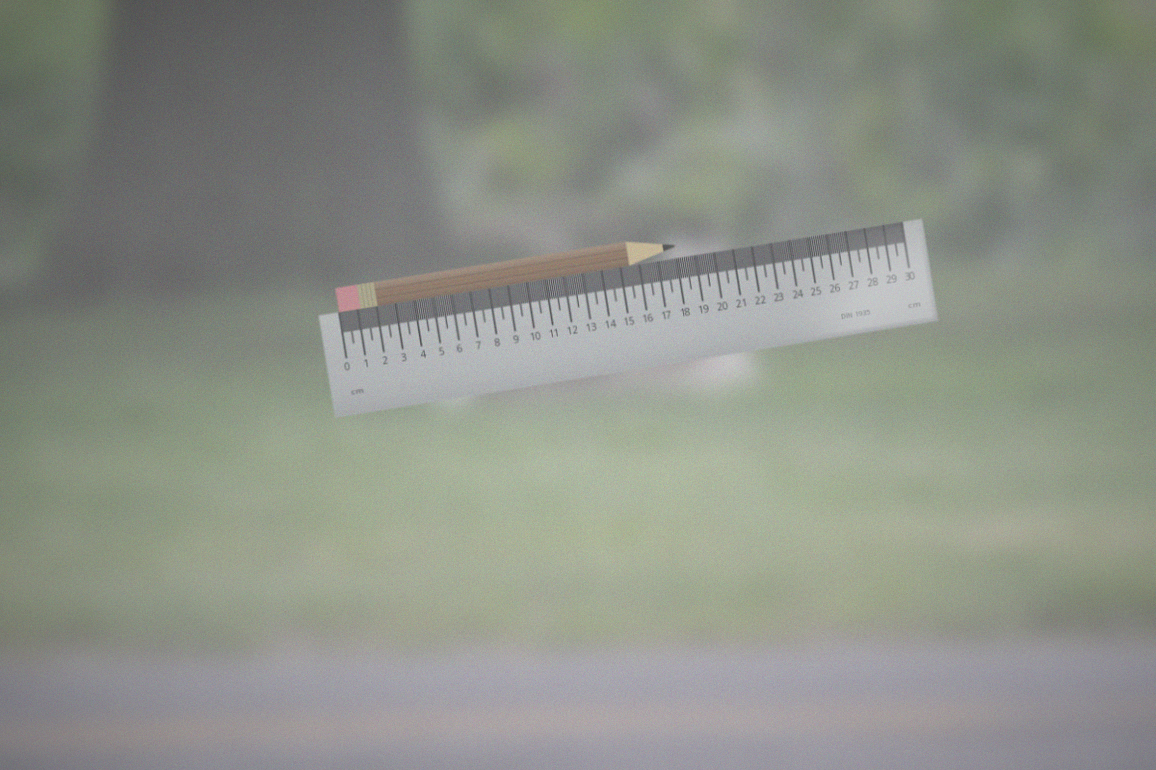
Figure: 18cm
